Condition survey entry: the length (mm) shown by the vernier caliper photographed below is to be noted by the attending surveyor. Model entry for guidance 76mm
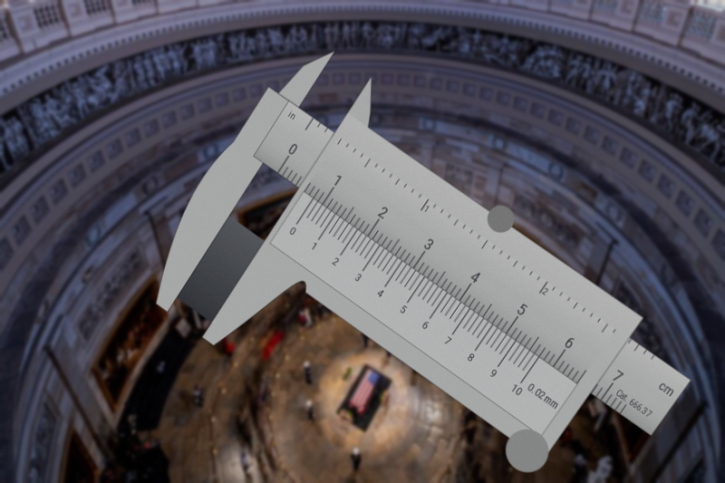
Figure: 8.0mm
